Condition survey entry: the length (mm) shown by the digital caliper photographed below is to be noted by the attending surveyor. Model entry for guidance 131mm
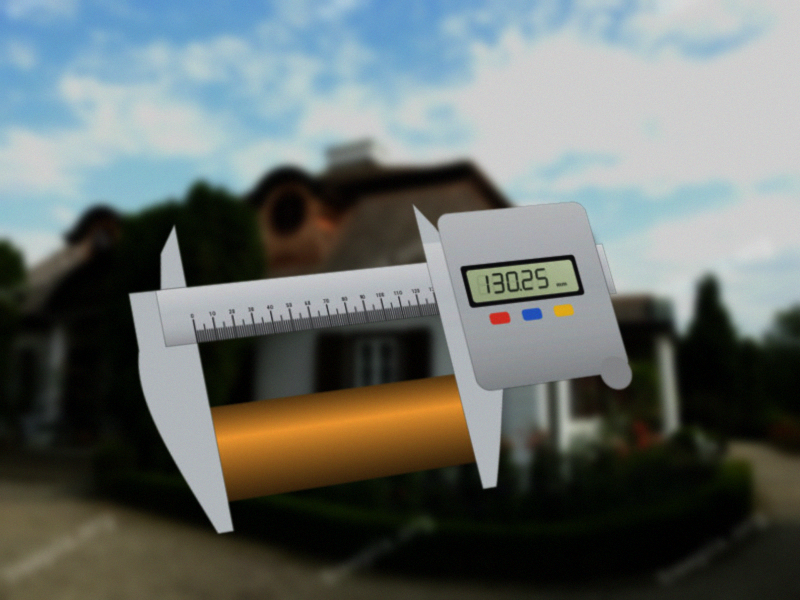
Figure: 130.25mm
